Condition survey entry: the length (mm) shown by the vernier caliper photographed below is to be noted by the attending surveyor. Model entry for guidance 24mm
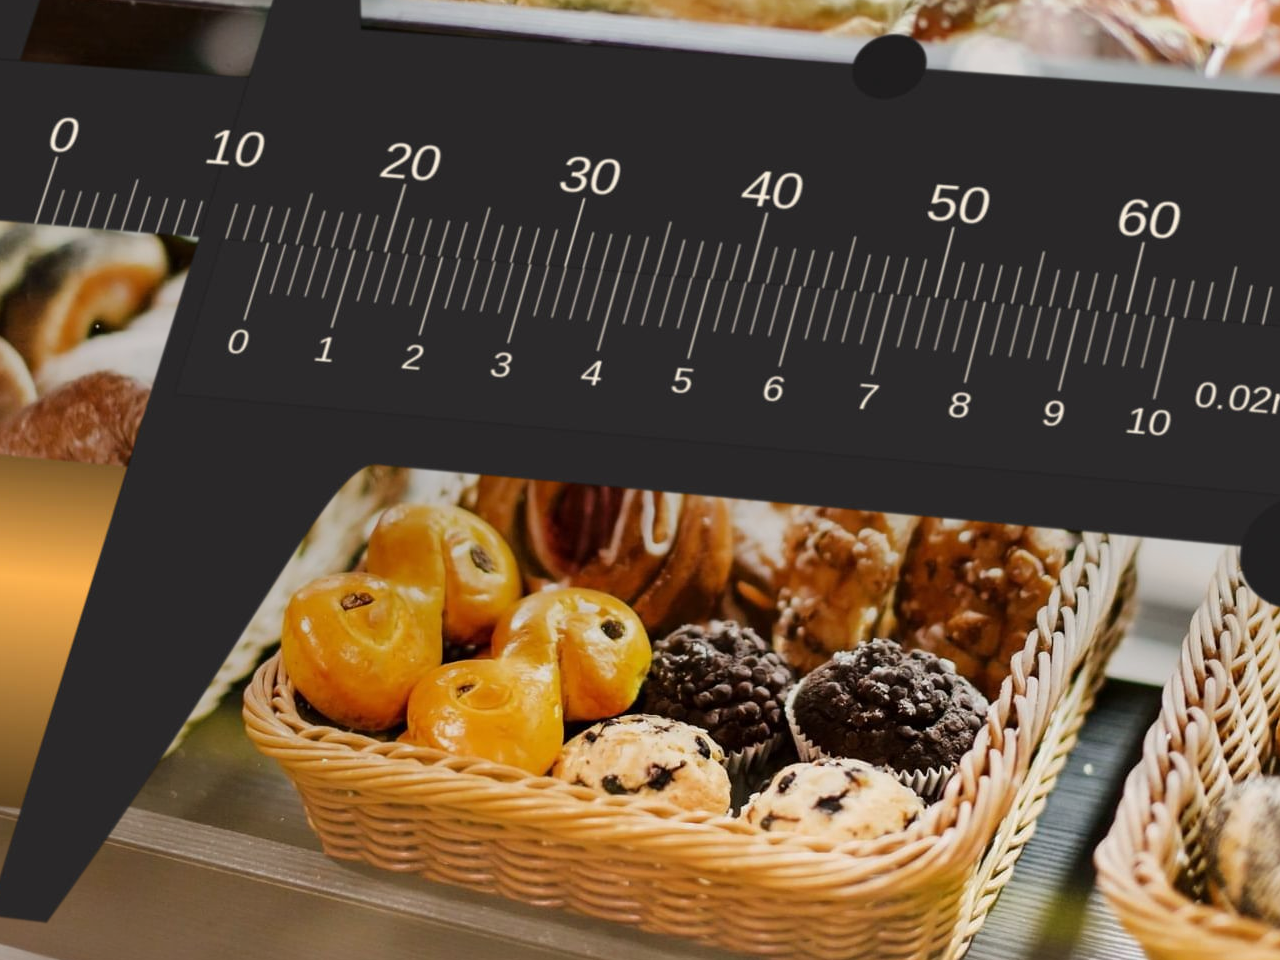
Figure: 13.4mm
